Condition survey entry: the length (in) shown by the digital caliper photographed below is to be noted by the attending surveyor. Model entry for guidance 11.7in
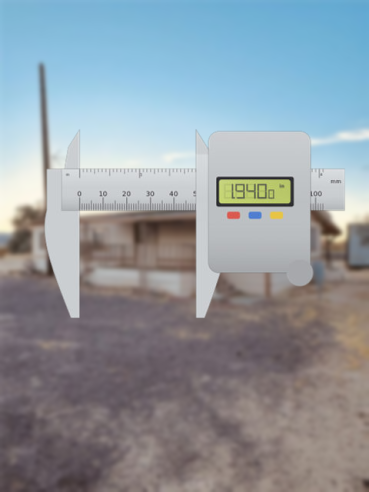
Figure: 1.9400in
